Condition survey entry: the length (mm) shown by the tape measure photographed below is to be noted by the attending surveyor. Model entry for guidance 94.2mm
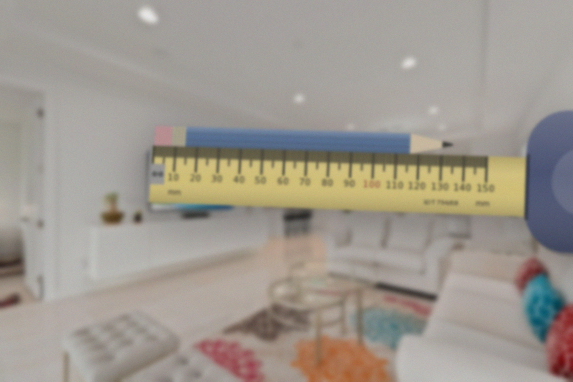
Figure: 135mm
